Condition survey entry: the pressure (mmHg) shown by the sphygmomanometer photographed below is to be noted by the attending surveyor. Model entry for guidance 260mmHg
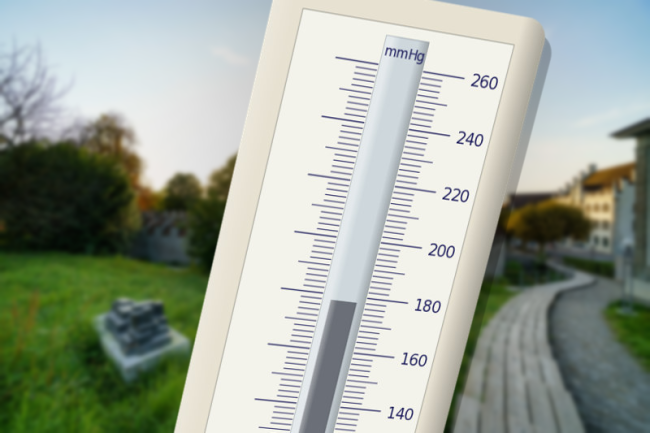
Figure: 178mmHg
